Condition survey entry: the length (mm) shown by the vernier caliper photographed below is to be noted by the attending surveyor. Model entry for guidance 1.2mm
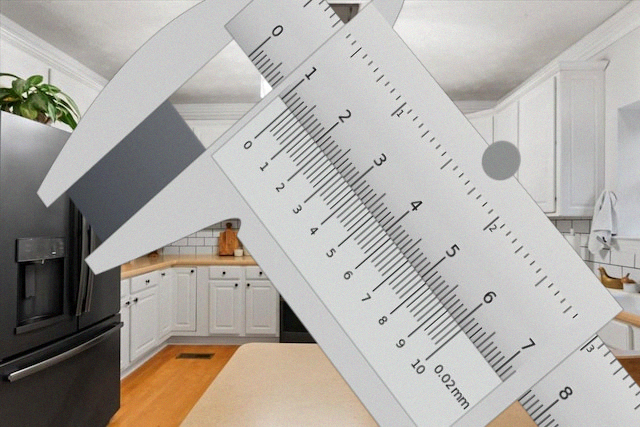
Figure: 12.0mm
